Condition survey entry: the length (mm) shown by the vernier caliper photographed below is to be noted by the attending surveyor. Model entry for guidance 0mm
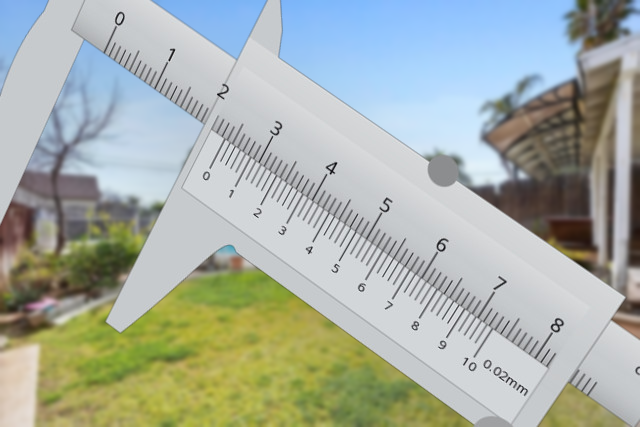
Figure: 23.6mm
